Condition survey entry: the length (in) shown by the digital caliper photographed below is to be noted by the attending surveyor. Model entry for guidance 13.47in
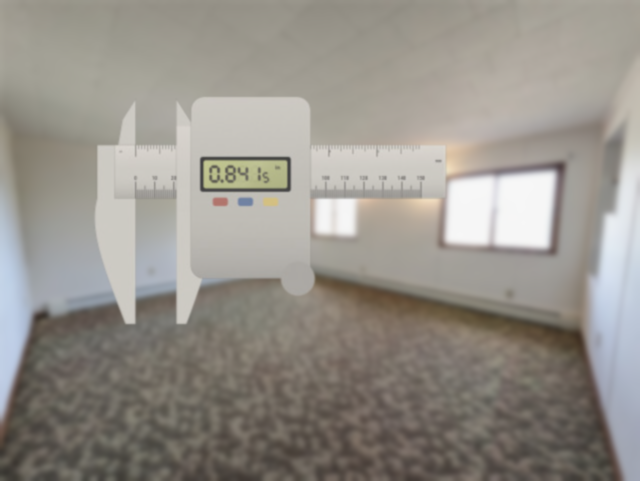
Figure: 0.8415in
